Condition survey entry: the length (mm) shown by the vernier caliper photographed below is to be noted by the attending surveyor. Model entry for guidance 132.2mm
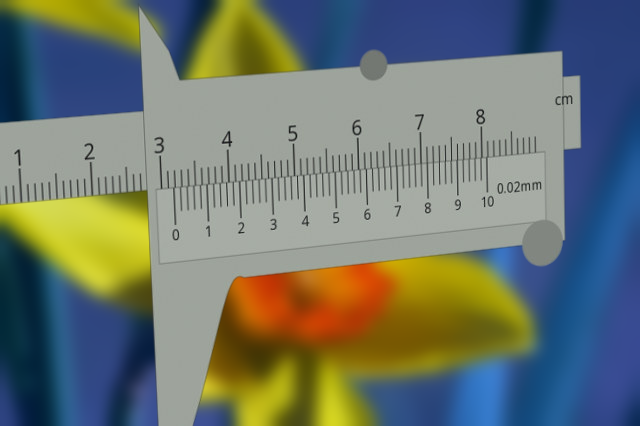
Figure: 31.8mm
